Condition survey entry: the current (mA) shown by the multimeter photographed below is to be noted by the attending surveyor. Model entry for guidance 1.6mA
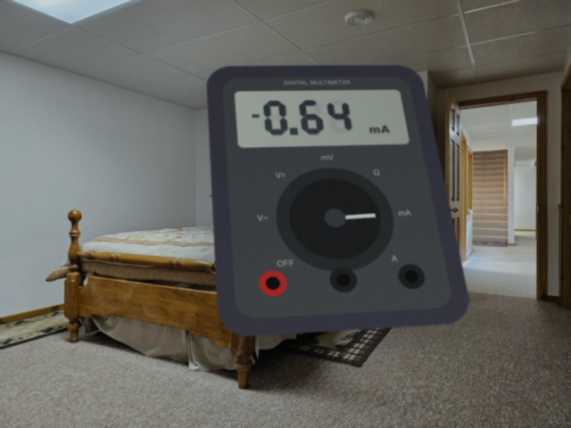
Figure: -0.64mA
